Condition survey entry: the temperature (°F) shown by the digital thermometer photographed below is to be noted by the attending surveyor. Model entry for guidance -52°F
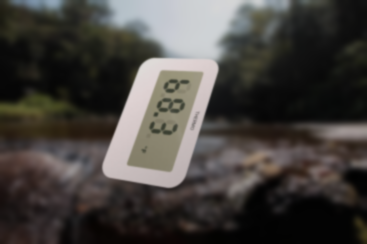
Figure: 68.3°F
